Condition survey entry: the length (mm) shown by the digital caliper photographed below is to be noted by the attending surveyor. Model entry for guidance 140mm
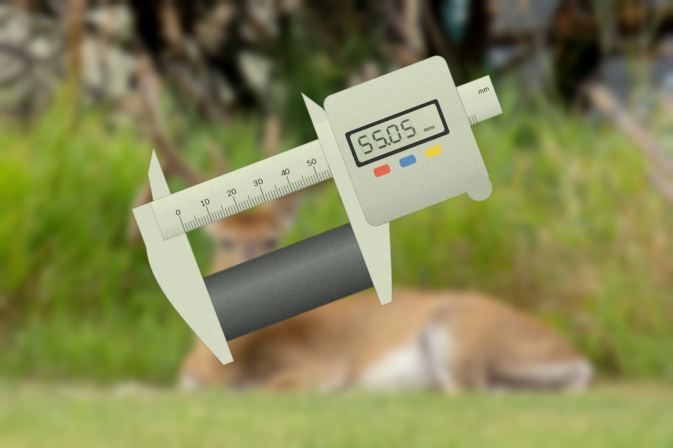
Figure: 55.05mm
